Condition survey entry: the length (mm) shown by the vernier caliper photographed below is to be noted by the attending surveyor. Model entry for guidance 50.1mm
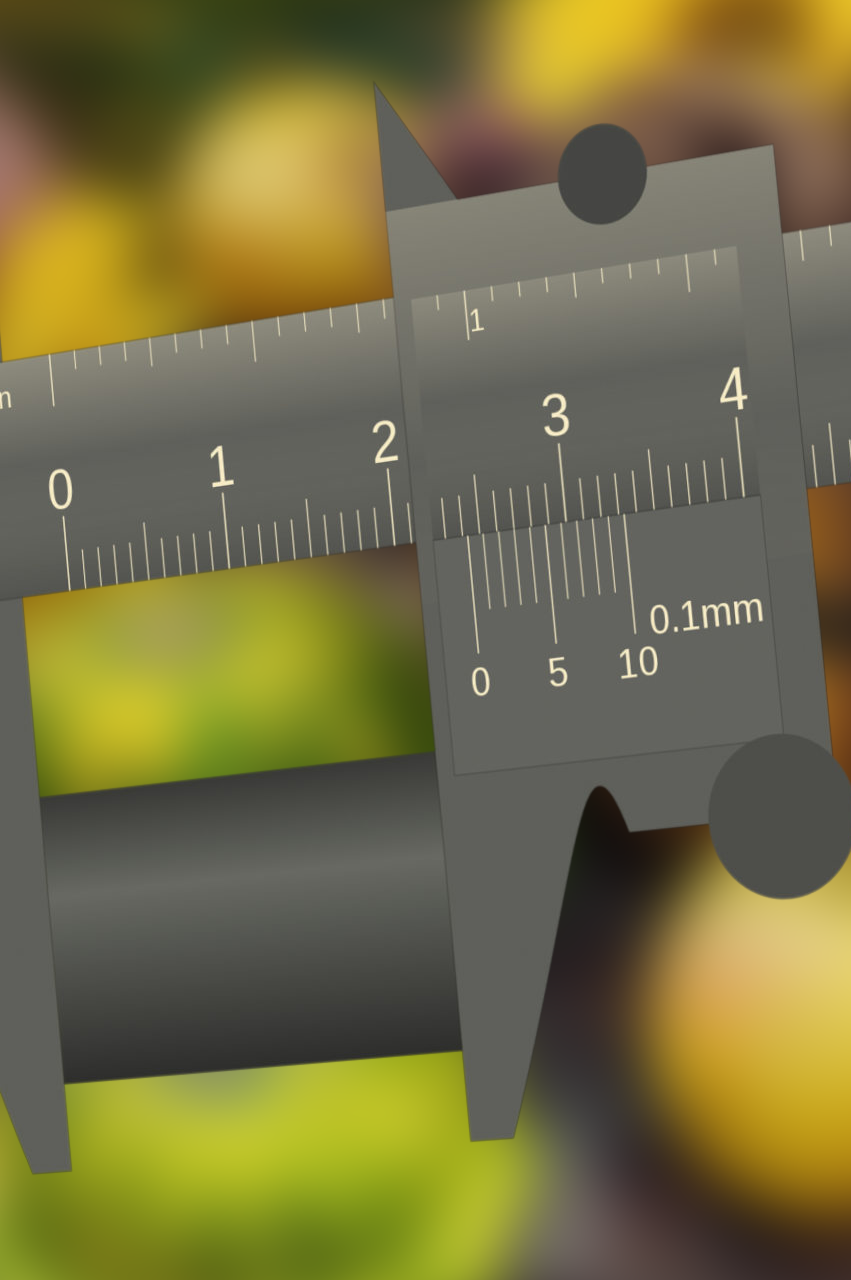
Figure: 24.3mm
